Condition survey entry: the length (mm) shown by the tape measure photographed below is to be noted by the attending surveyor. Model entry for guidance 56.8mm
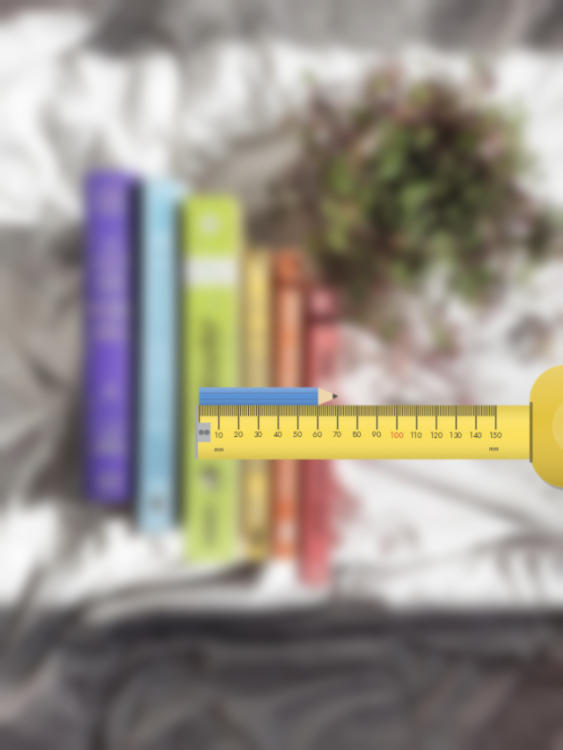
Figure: 70mm
